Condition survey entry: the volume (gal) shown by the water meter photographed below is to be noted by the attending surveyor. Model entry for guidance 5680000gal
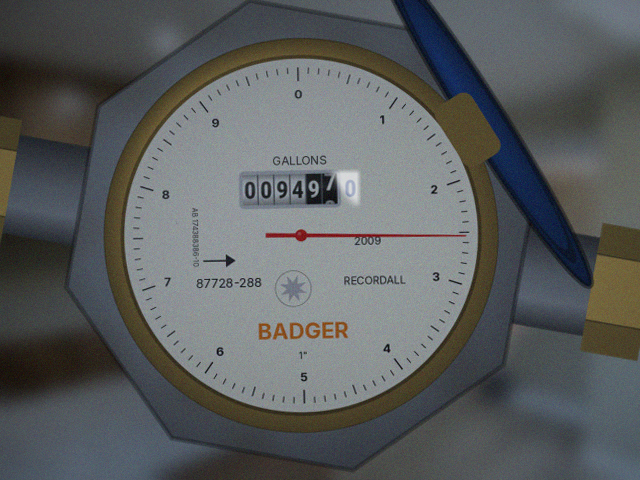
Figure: 94972.5gal
